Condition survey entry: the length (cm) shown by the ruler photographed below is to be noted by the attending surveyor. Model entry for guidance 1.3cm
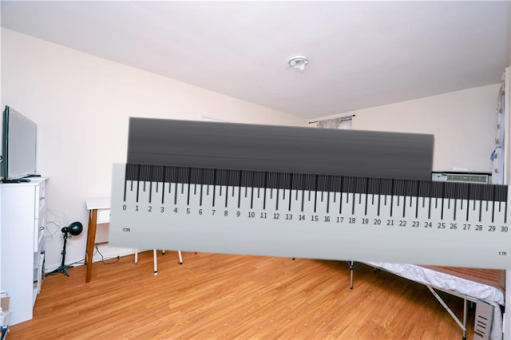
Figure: 24cm
